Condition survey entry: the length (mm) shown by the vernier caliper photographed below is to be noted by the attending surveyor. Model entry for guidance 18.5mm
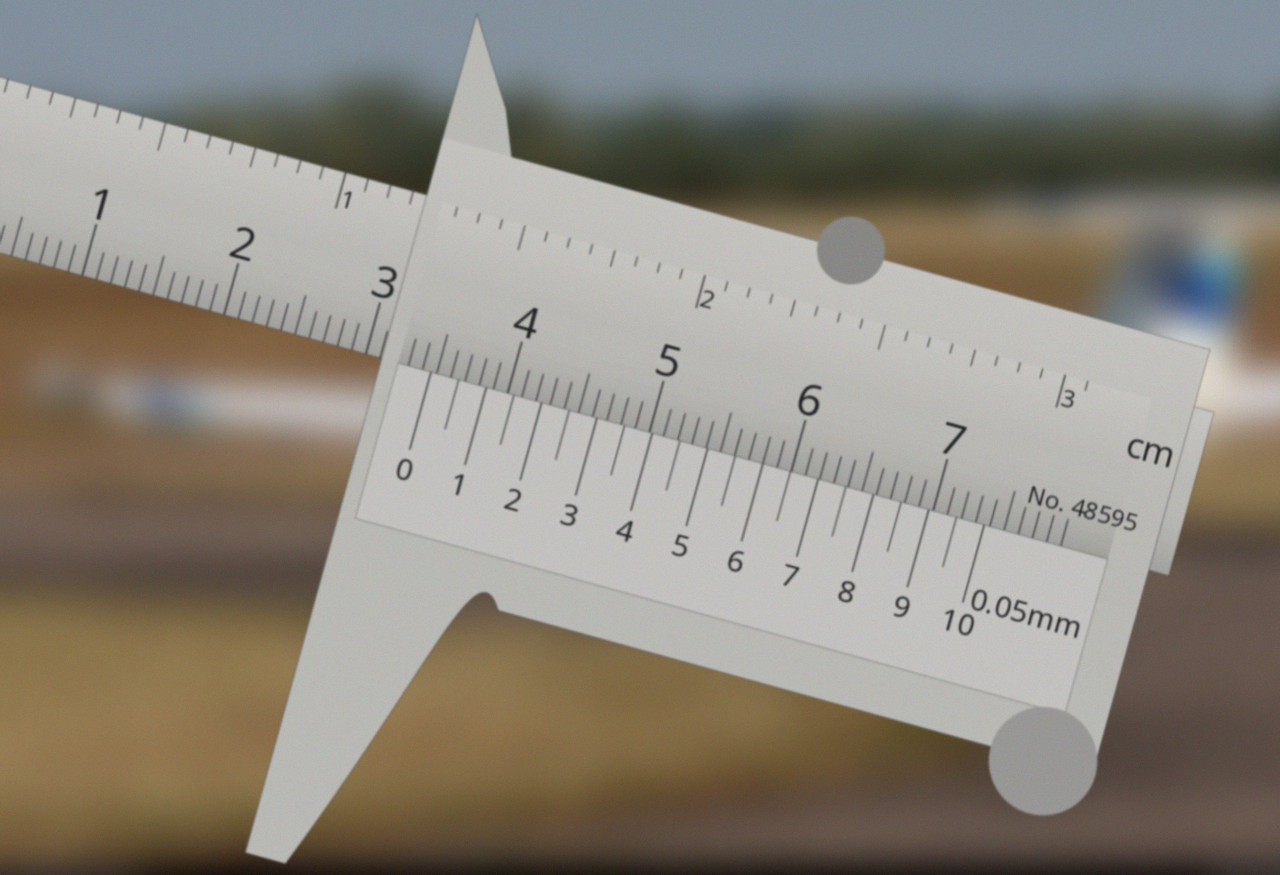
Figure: 34.6mm
